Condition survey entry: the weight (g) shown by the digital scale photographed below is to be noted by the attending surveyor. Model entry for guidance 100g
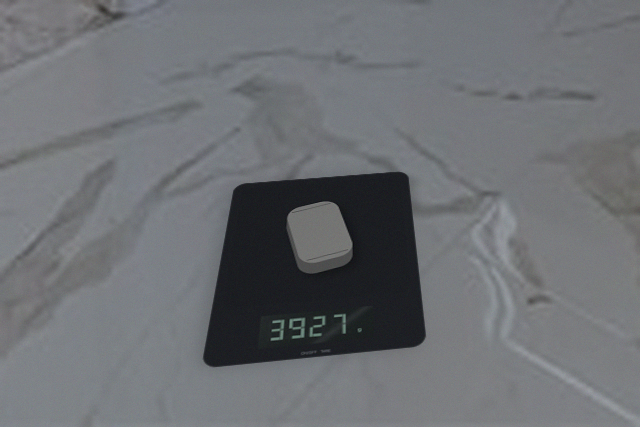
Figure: 3927g
